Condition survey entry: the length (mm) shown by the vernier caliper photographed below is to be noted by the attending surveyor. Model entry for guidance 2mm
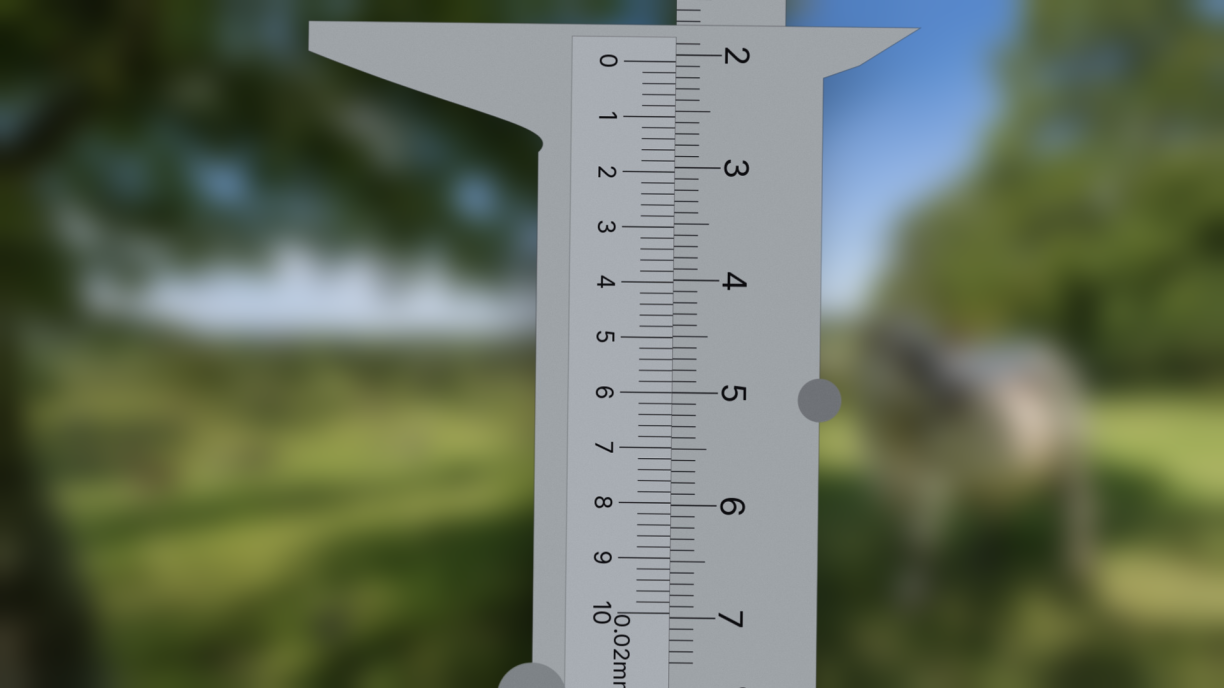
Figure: 20.6mm
